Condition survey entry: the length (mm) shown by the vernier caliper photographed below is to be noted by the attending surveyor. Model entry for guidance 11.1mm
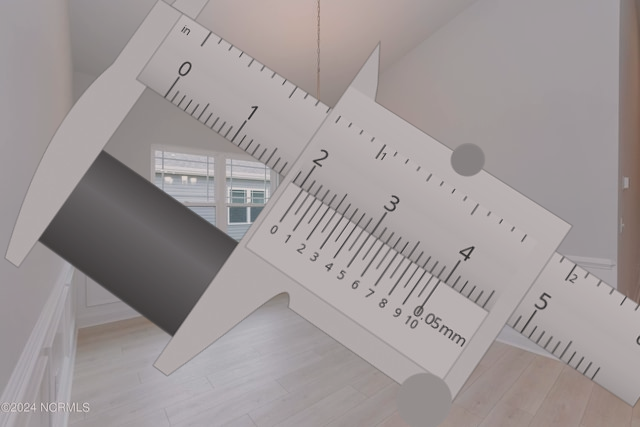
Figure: 20.4mm
